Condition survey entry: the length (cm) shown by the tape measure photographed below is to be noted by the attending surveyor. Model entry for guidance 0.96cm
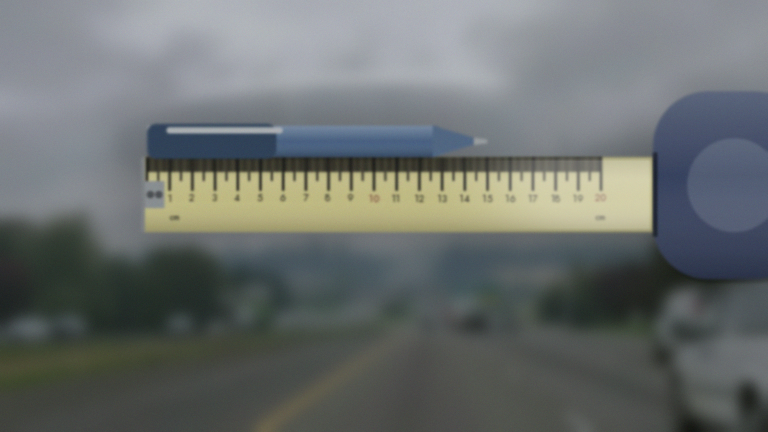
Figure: 15cm
